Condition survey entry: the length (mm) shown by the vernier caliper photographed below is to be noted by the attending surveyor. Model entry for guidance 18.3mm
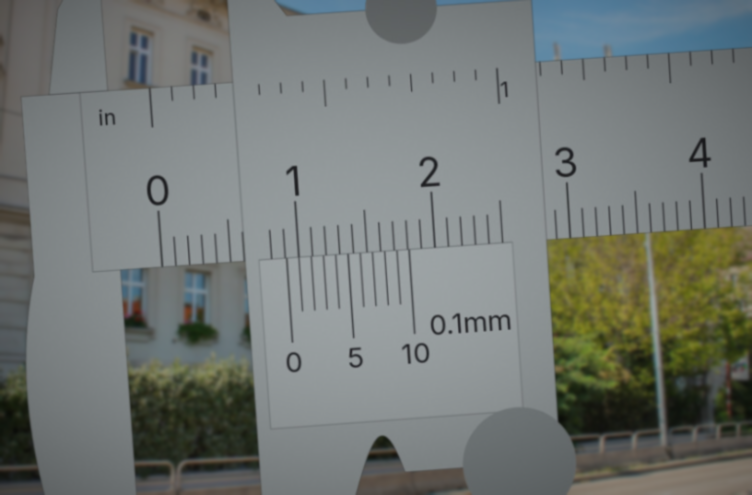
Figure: 9.1mm
